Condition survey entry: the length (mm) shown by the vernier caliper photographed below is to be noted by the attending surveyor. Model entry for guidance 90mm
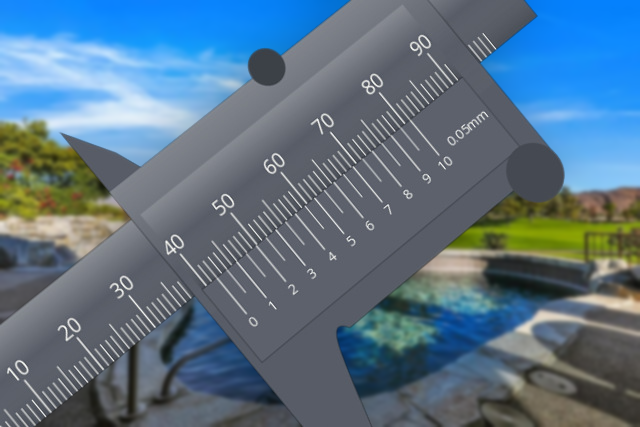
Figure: 42.0mm
